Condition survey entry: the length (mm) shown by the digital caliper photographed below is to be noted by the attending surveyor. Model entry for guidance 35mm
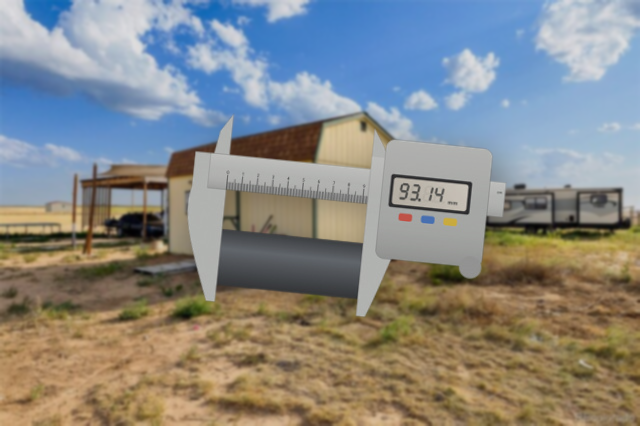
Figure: 93.14mm
